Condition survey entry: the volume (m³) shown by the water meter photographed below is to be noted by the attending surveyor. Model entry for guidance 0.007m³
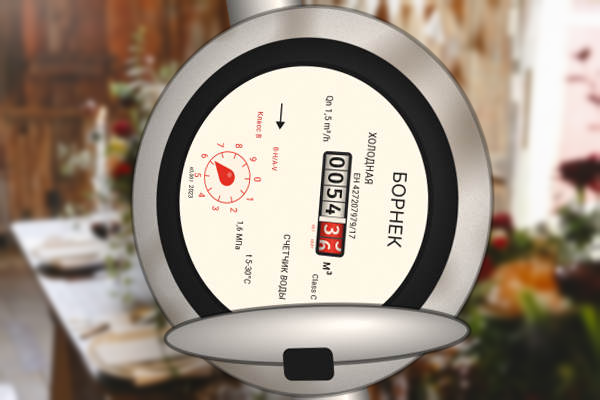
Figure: 54.356m³
